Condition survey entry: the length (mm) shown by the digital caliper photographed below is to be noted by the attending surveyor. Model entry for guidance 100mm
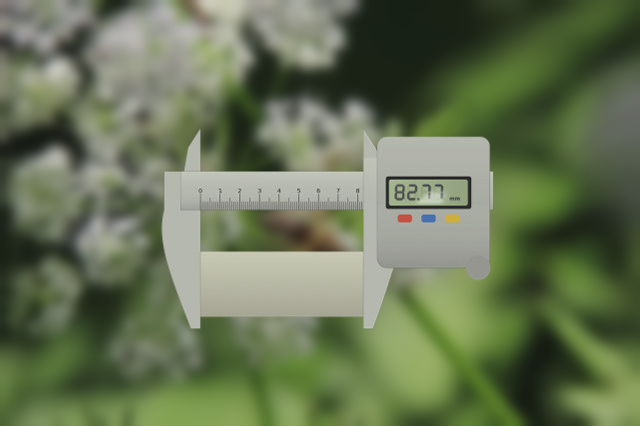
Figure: 82.77mm
